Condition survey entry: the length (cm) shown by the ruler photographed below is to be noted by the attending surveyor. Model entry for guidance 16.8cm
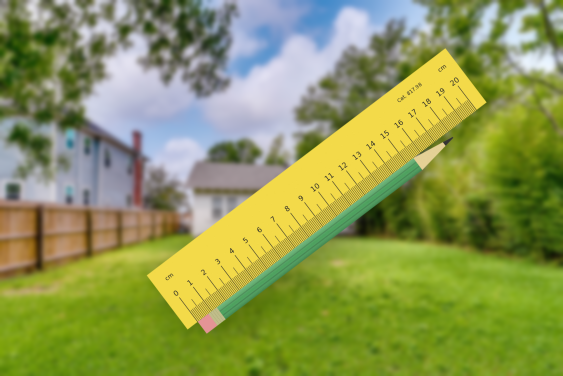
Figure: 18cm
